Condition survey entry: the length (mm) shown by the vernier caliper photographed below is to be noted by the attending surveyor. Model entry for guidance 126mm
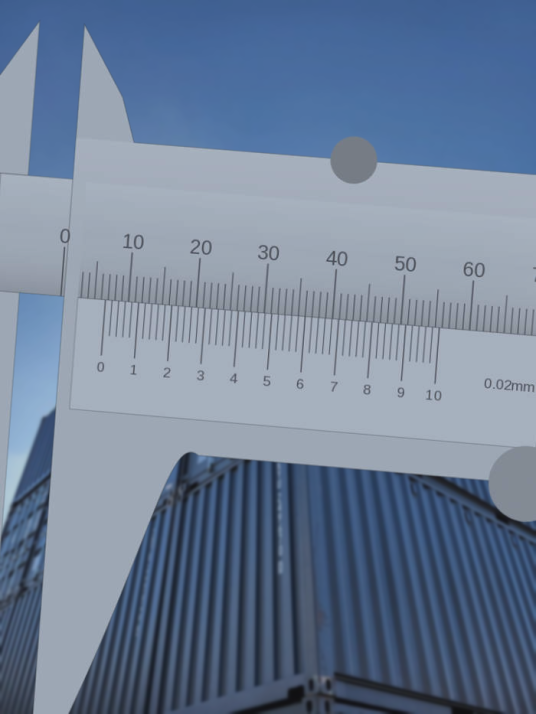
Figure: 6.6mm
